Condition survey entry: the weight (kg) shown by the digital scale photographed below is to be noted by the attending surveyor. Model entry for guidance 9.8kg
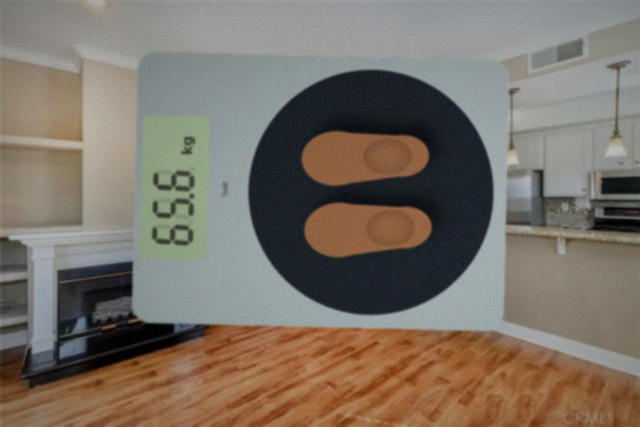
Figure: 65.6kg
